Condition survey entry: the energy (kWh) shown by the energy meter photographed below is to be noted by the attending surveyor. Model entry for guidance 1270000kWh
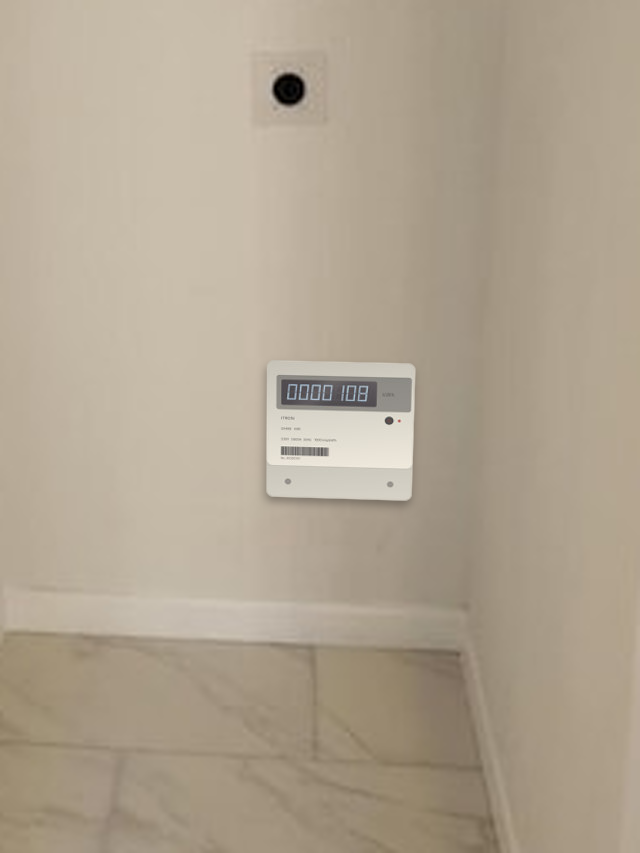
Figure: 108kWh
